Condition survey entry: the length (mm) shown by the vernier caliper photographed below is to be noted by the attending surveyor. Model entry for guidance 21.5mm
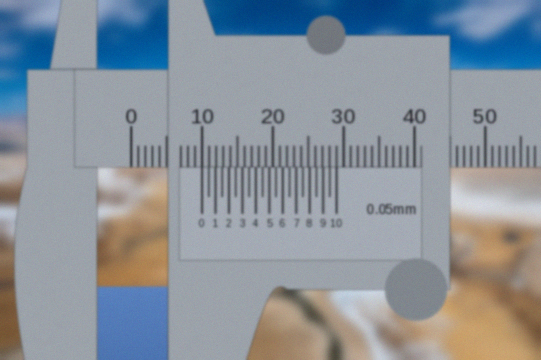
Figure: 10.0mm
